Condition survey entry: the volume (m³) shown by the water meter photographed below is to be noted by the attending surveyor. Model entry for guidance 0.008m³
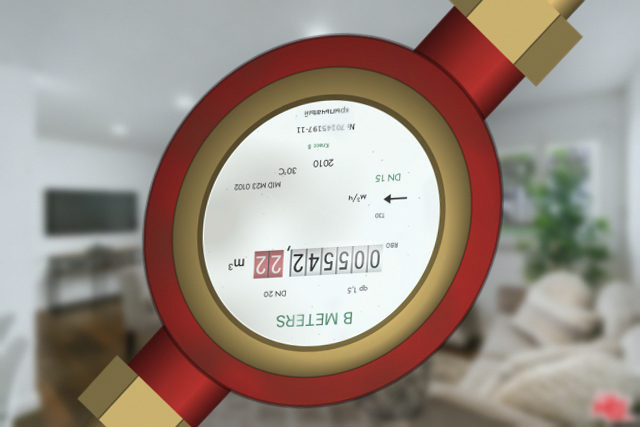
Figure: 5542.22m³
